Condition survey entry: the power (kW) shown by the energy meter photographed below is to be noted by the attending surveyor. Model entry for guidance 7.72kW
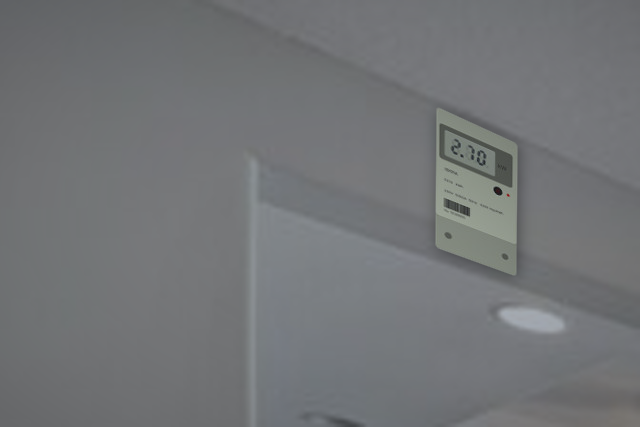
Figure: 2.70kW
